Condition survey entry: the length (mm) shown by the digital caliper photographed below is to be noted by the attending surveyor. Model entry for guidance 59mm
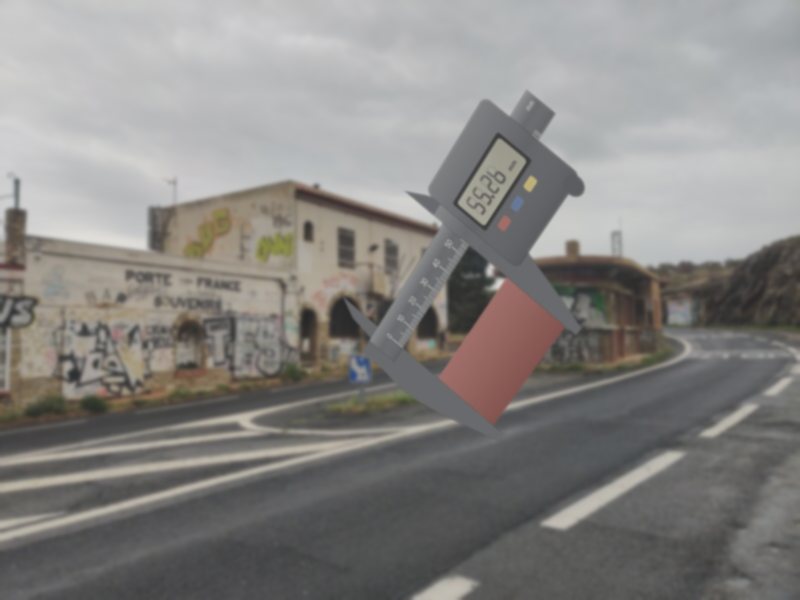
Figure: 55.26mm
